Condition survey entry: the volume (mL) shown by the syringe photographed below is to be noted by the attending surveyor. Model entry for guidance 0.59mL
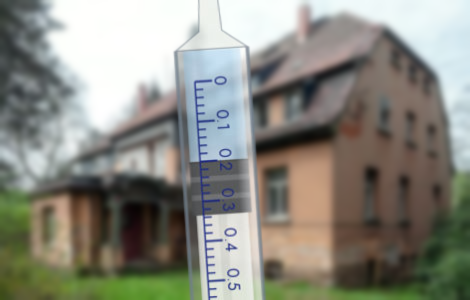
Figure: 0.2mL
